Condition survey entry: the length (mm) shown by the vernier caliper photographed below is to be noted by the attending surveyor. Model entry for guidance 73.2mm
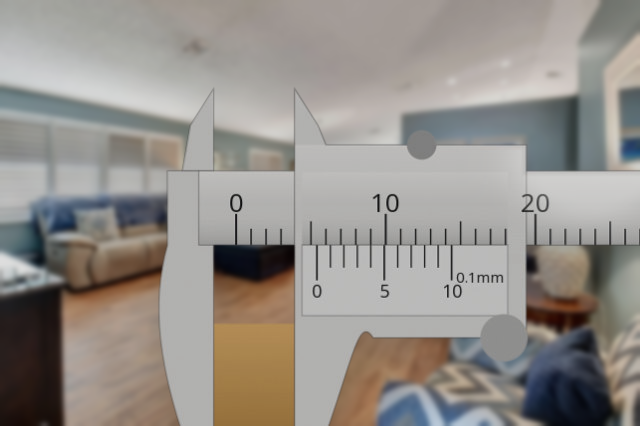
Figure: 5.4mm
